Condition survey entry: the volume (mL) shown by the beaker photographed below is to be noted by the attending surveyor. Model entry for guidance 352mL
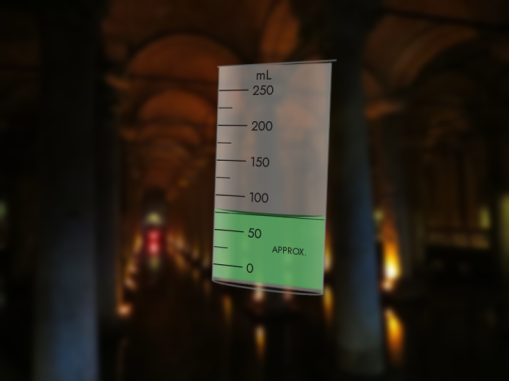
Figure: 75mL
